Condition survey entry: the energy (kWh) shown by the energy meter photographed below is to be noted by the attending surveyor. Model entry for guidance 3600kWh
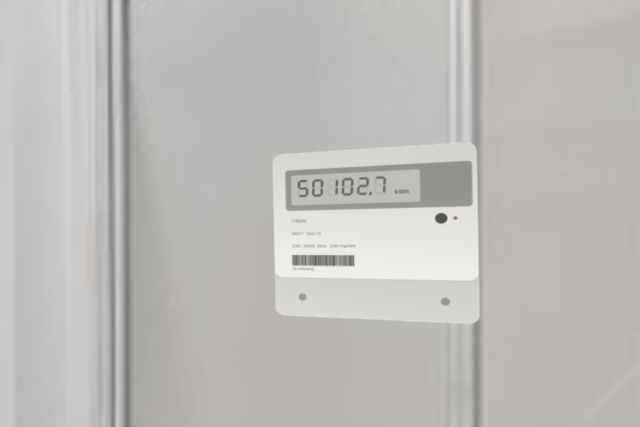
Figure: 50102.7kWh
